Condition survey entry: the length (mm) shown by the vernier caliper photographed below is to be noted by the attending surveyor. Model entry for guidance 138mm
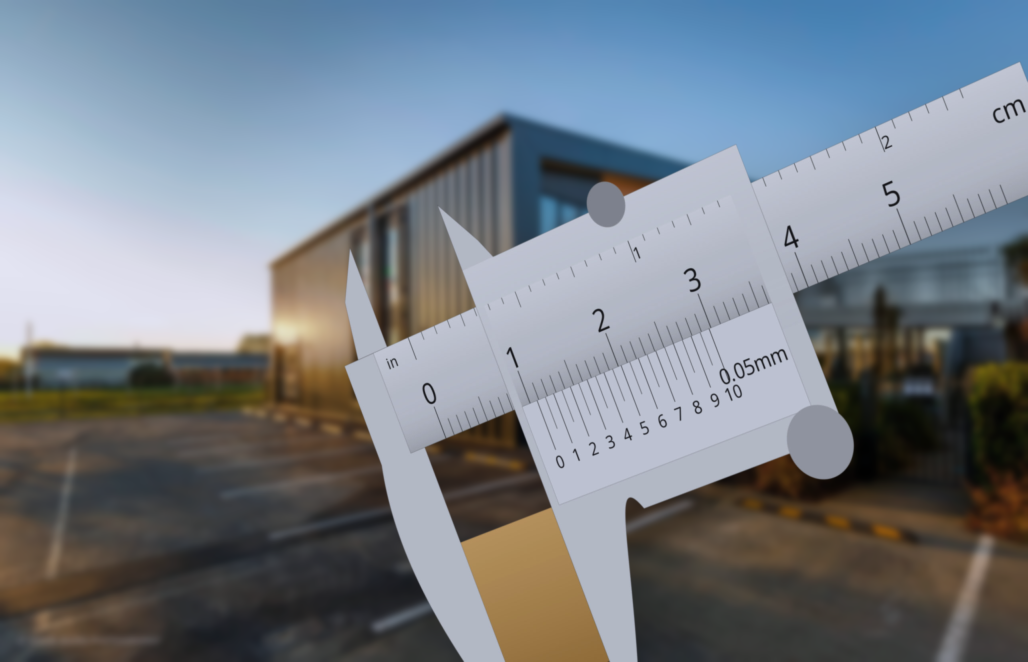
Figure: 10.8mm
